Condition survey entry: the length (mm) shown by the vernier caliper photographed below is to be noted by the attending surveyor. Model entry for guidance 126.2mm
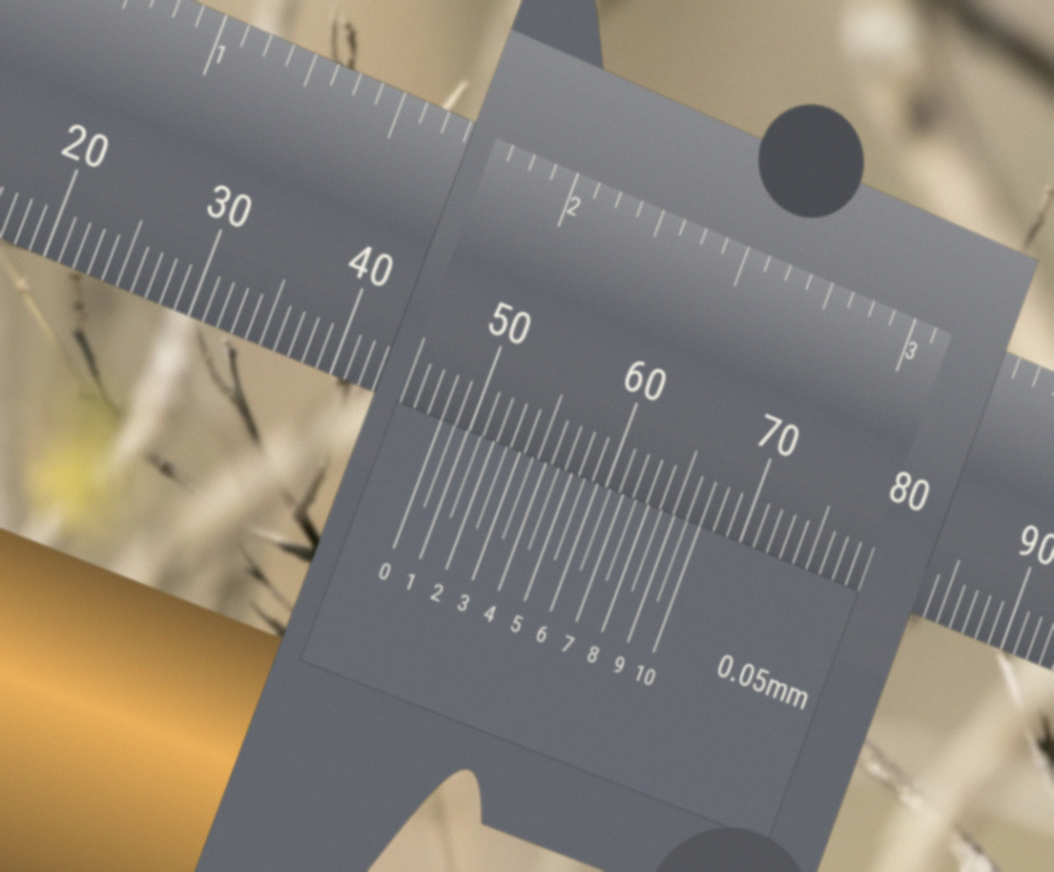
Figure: 48.0mm
